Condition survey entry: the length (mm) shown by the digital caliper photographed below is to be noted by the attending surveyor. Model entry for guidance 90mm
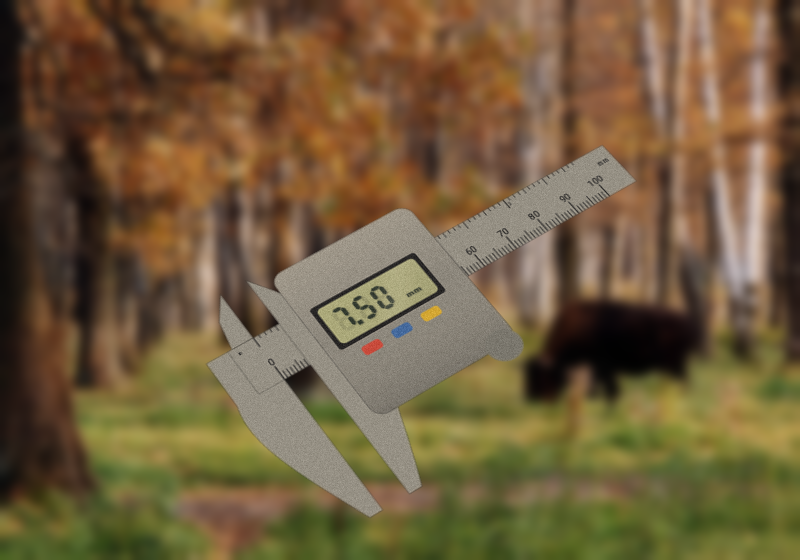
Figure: 7.50mm
